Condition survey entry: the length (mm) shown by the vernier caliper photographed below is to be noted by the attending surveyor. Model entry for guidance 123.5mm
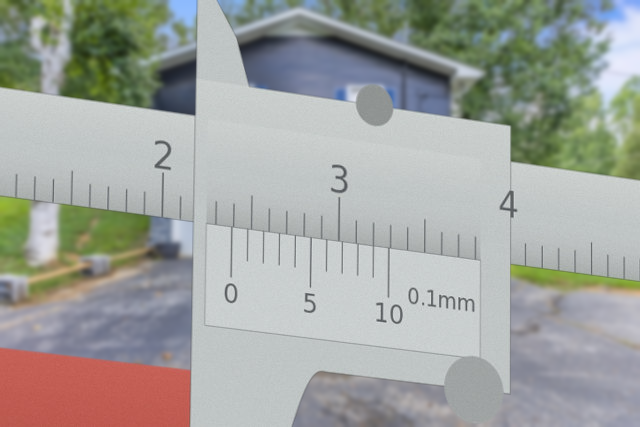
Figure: 23.9mm
